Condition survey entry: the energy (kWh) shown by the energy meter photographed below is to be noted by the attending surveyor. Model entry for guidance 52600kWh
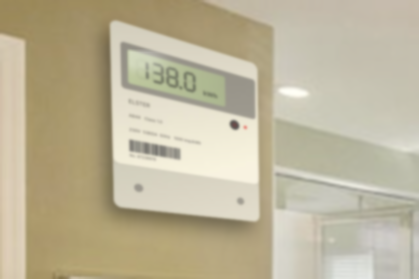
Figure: 138.0kWh
